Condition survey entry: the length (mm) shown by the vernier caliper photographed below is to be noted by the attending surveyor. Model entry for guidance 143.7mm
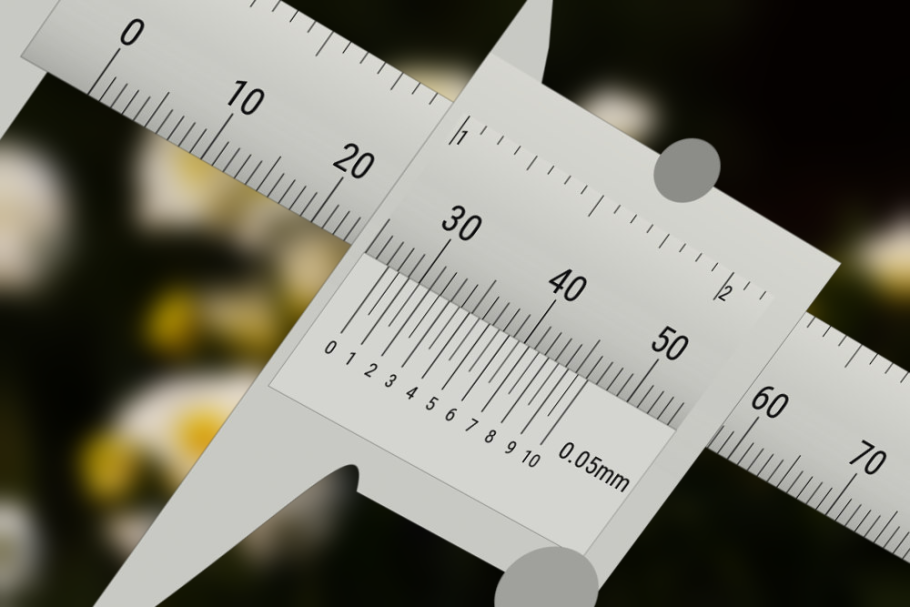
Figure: 27.2mm
